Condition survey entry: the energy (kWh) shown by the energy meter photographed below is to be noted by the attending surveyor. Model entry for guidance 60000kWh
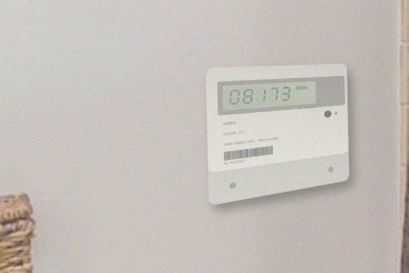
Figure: 8173kWh
